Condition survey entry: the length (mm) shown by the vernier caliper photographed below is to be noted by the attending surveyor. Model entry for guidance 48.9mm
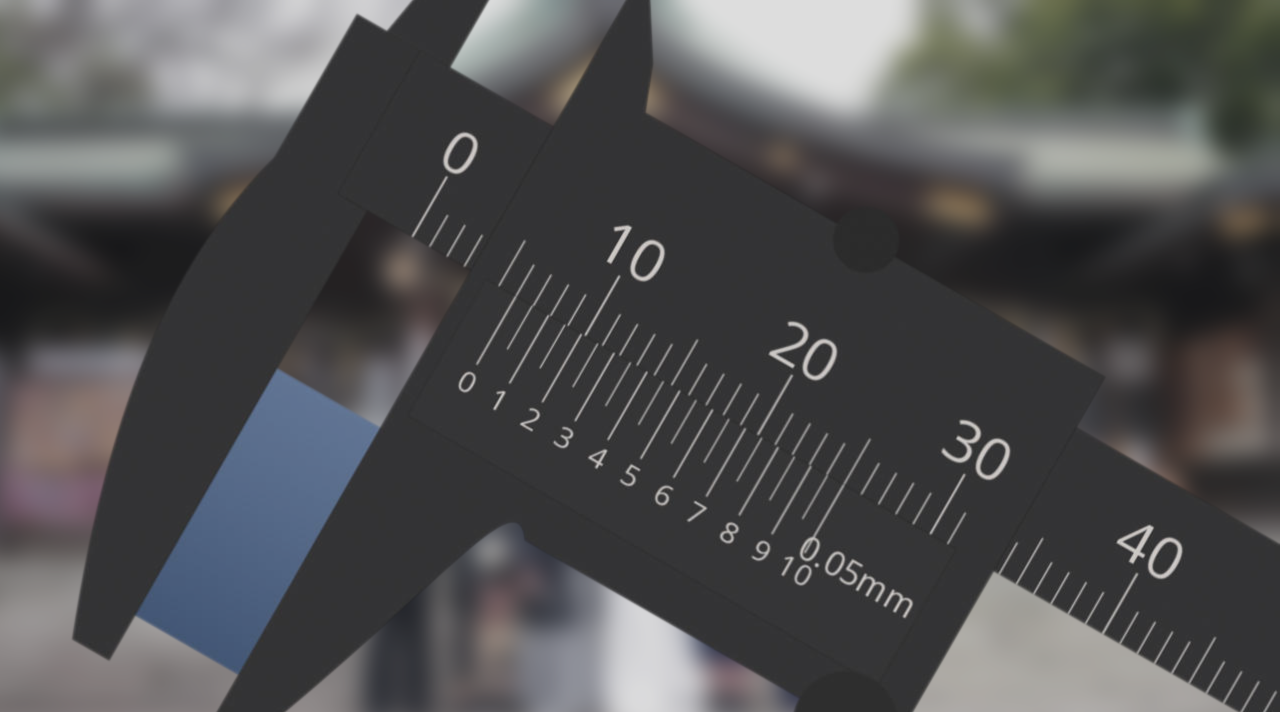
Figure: 6.0mm
